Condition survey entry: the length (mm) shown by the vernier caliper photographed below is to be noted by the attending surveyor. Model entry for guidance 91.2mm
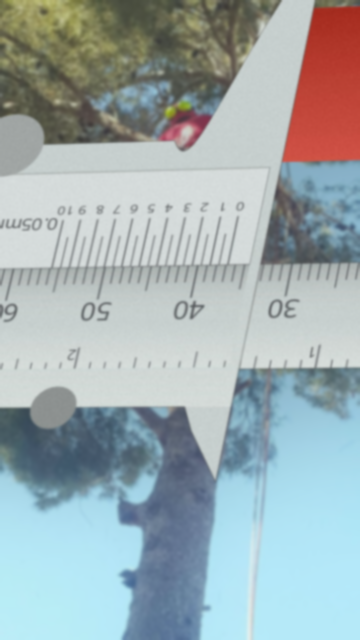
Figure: 36.8mm
